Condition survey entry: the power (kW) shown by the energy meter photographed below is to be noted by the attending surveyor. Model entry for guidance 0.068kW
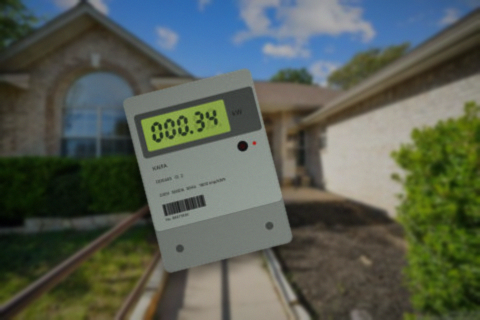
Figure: 0.34kW
